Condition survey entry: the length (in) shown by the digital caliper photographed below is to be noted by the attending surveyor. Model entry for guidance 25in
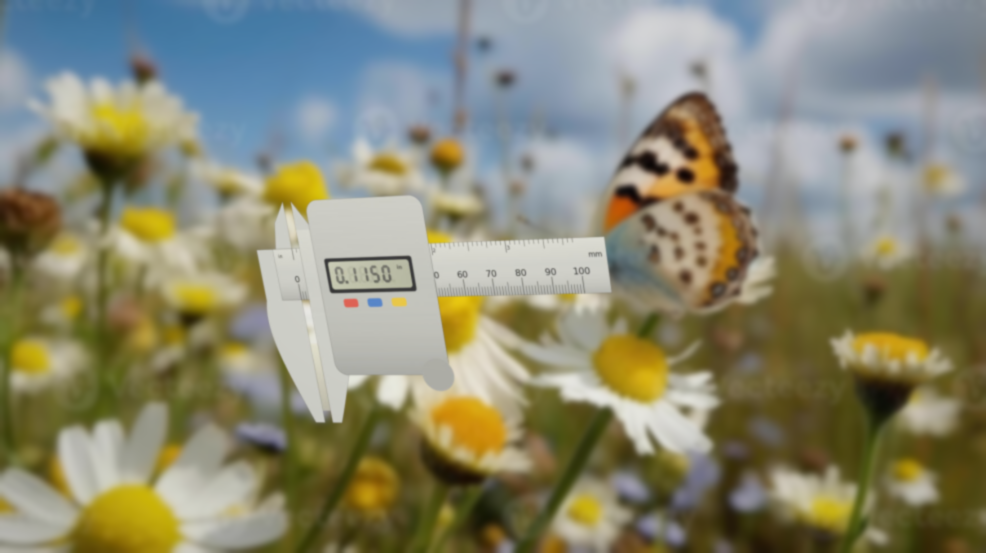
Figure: 0.1150in
